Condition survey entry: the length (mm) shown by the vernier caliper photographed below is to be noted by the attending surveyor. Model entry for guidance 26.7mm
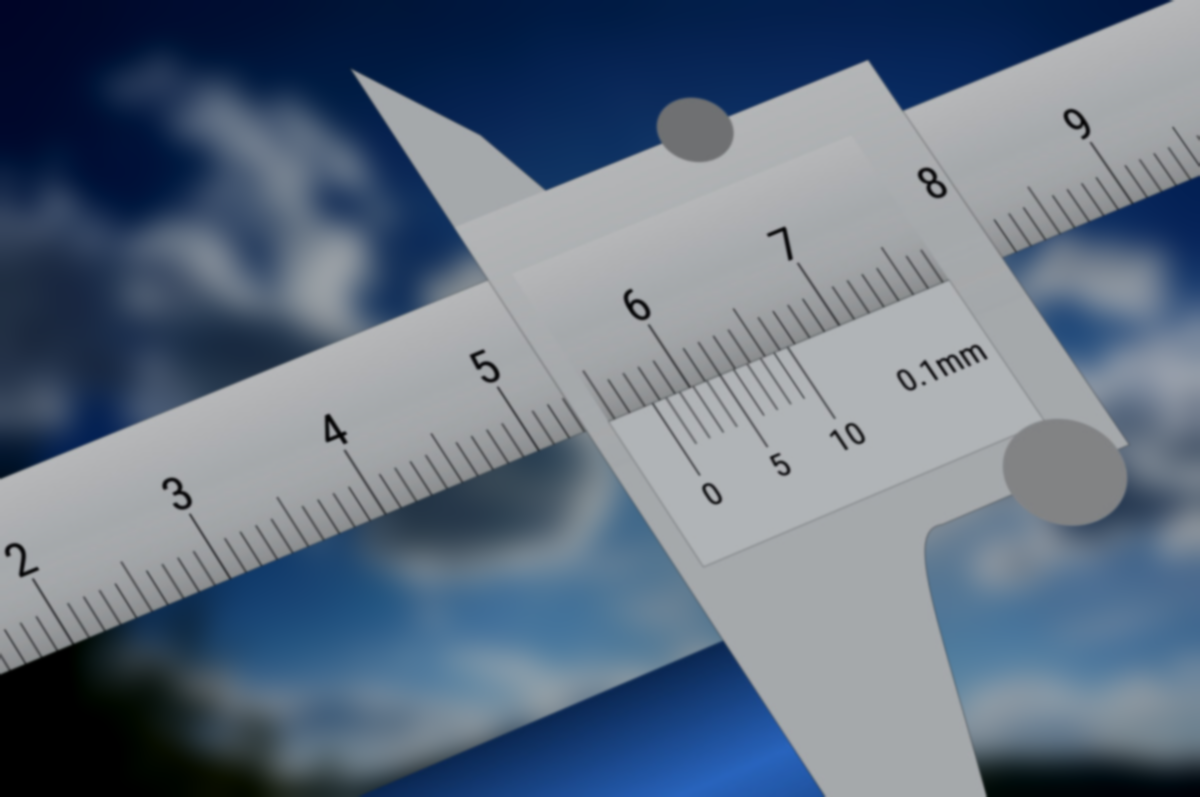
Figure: 57.5mm
